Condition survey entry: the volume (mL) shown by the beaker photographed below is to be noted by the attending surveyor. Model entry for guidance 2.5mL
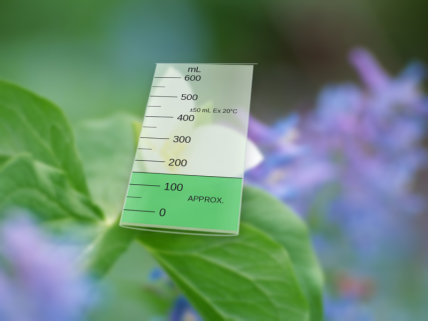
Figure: 150mL
